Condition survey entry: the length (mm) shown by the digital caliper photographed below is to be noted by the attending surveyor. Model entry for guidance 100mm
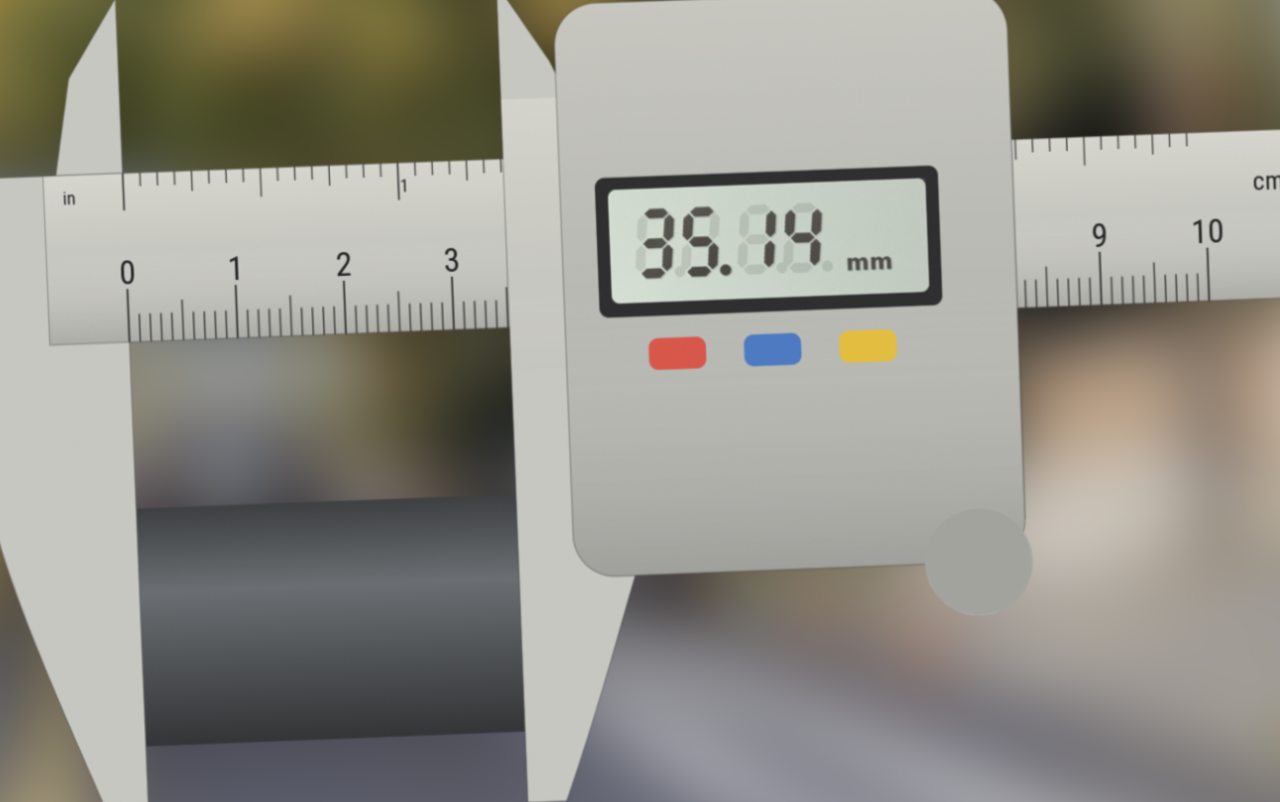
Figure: 35.14mm
